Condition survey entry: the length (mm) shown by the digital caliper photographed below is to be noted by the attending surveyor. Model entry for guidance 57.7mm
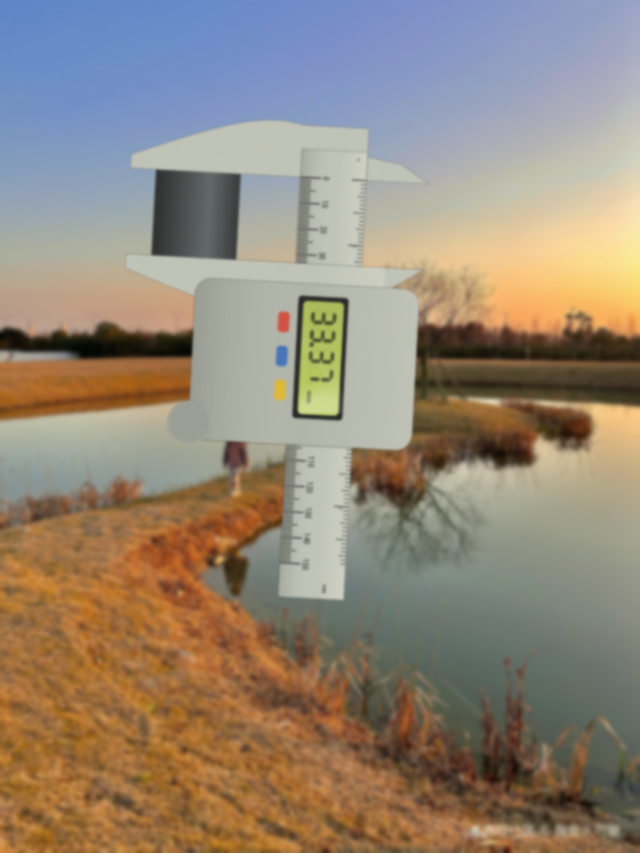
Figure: 33.37mm
